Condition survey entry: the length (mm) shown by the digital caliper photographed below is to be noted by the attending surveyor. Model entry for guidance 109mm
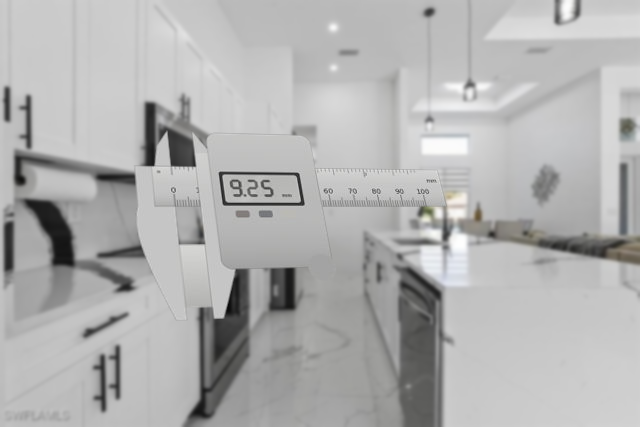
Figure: 9.25mm
